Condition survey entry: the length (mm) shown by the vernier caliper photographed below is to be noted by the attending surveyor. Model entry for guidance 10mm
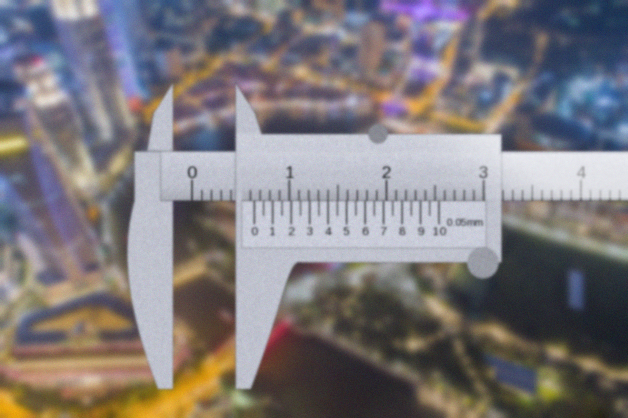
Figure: 6.4mm
